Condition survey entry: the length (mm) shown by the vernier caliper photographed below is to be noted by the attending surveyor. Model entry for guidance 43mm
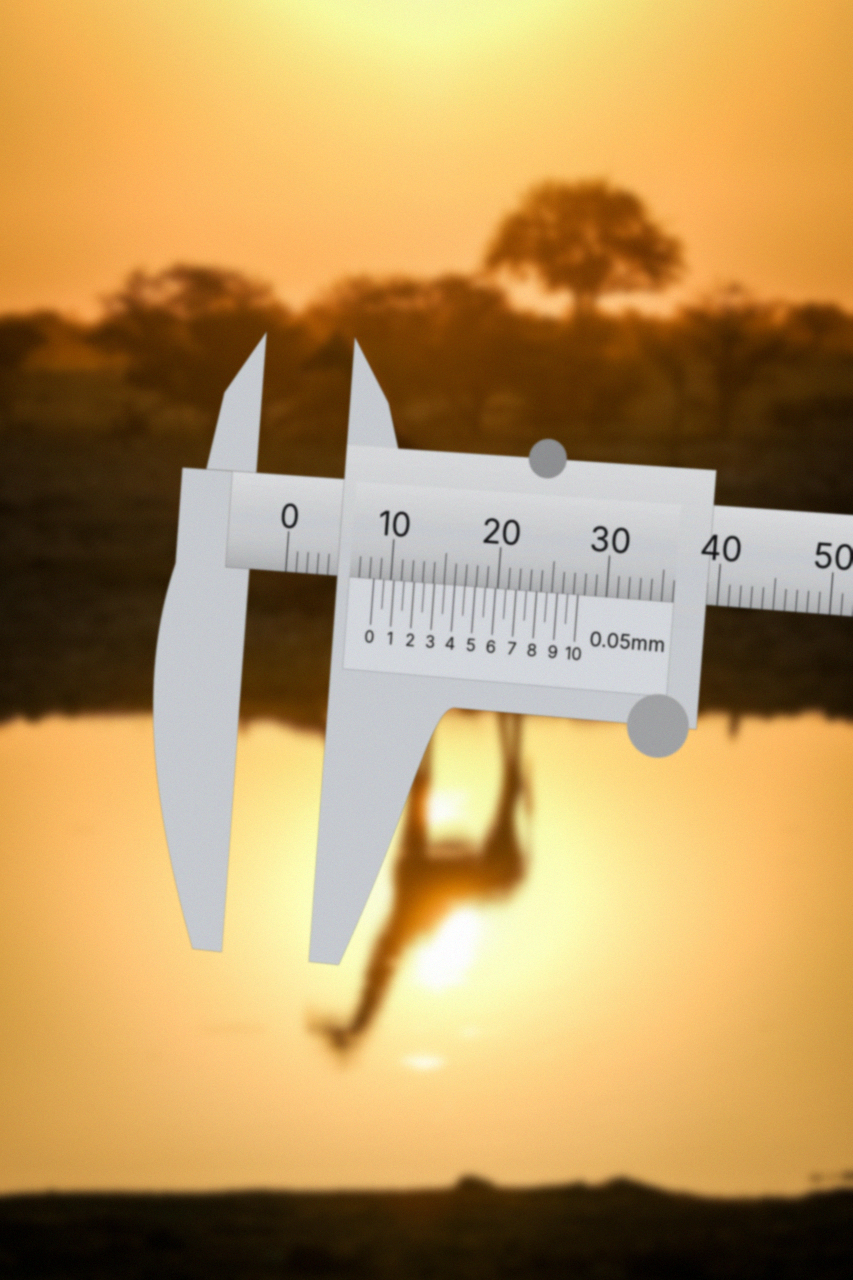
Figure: 8.4mm
